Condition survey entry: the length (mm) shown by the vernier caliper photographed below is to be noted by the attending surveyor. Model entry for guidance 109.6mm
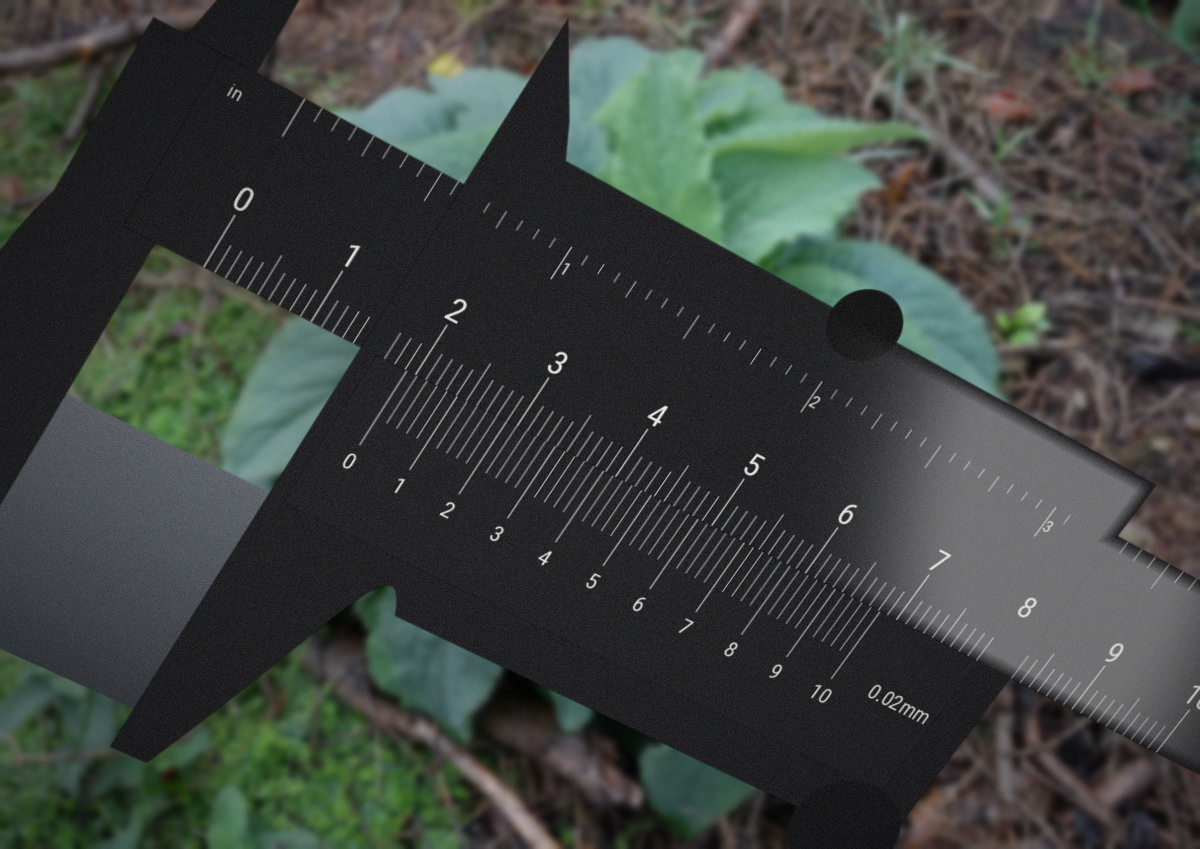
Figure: 19.2mm
